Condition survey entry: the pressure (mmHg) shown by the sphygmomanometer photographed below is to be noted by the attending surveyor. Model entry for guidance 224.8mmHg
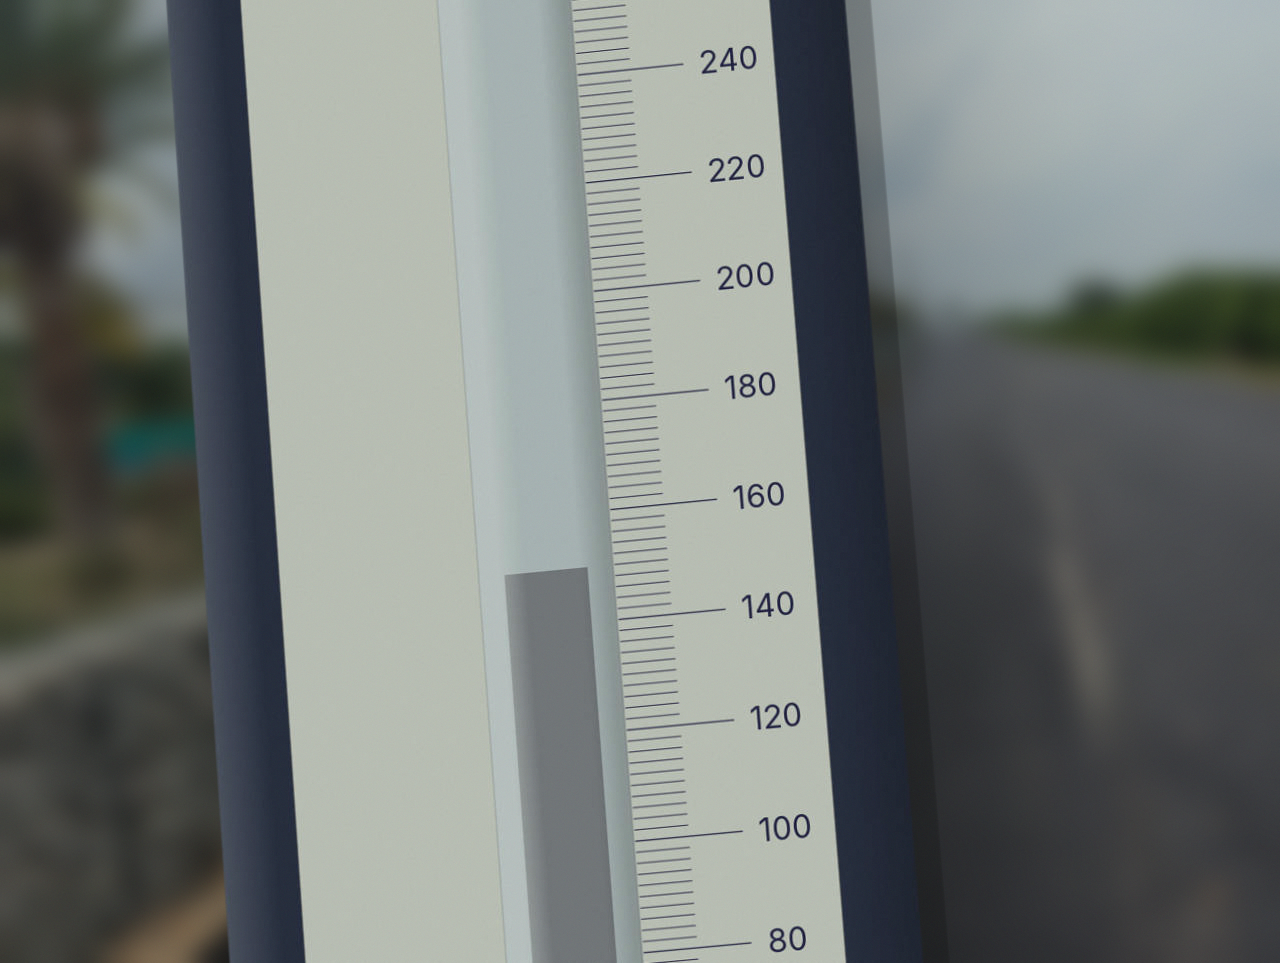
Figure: 150mmHg
